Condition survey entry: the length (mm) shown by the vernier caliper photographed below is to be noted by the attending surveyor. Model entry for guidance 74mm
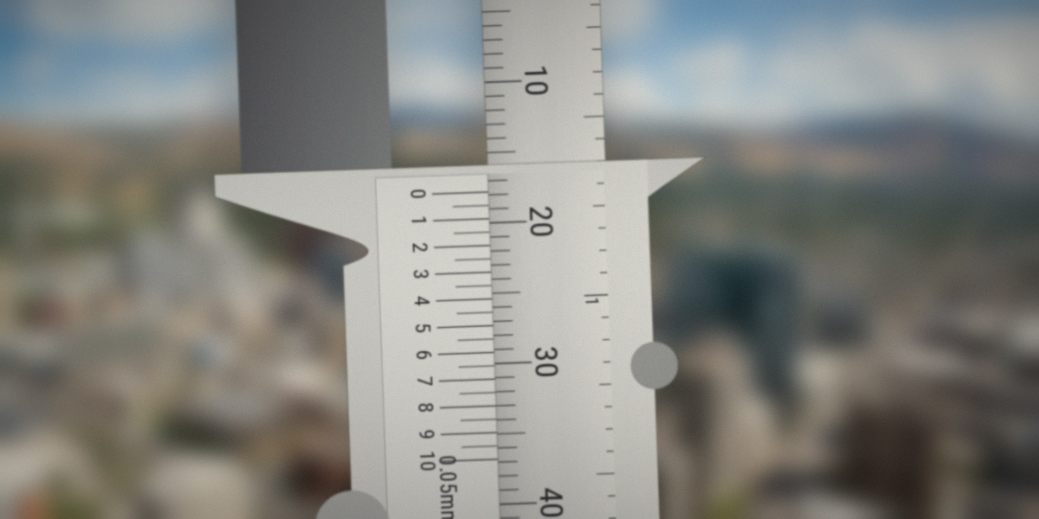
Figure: 17.8mm
